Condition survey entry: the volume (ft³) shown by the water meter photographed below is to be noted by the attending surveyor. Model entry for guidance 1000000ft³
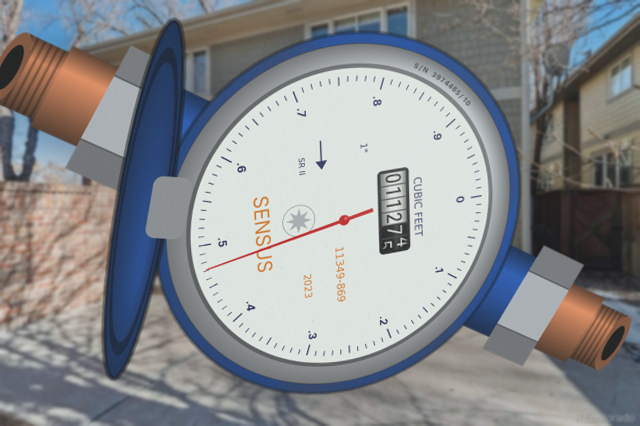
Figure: 11274.47ft³
